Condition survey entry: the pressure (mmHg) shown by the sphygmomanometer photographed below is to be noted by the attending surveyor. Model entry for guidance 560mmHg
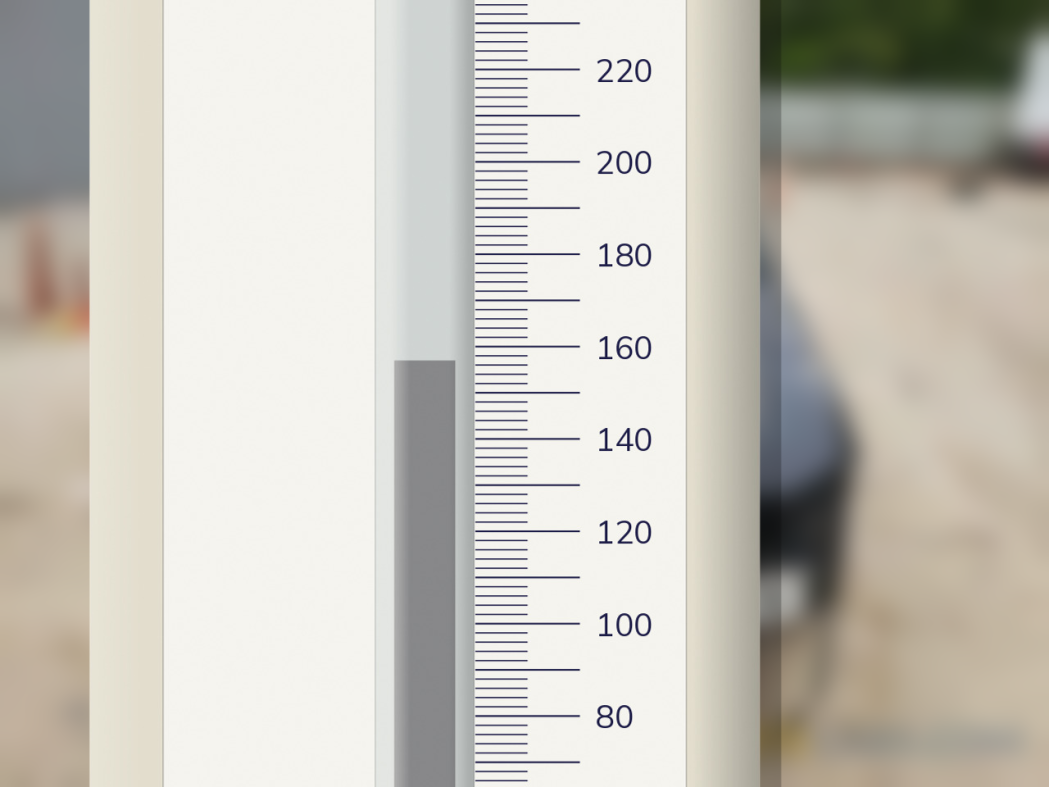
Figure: 157mmHg
